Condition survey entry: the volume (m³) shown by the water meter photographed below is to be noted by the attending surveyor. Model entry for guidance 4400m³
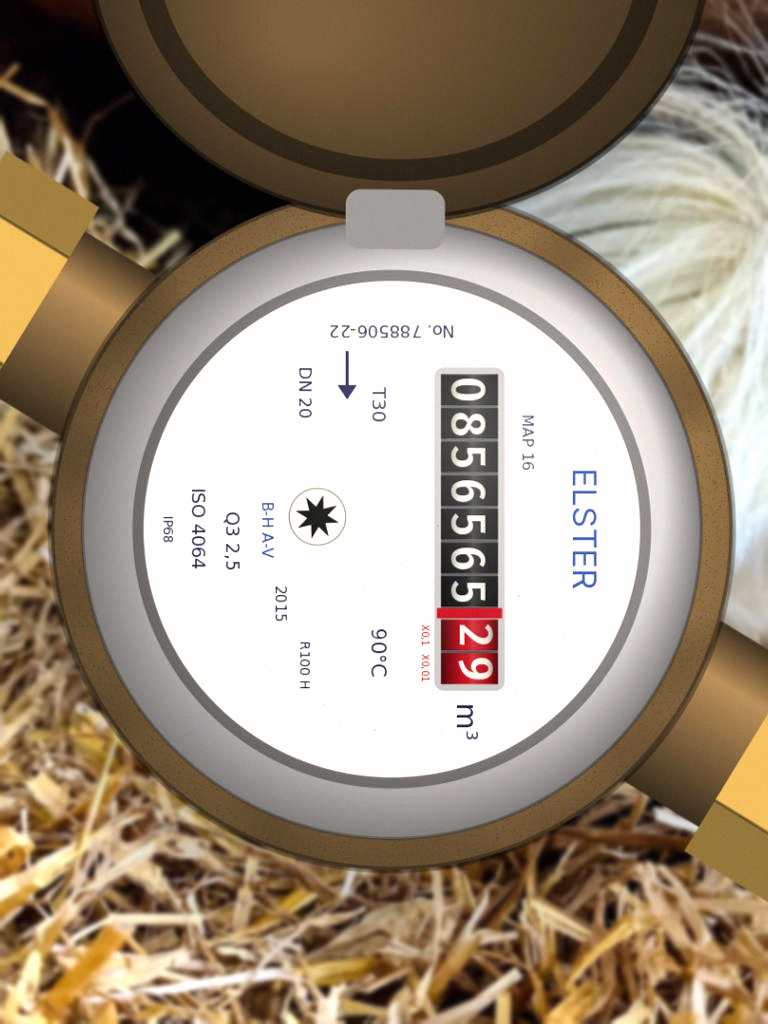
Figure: 856565.29m³
